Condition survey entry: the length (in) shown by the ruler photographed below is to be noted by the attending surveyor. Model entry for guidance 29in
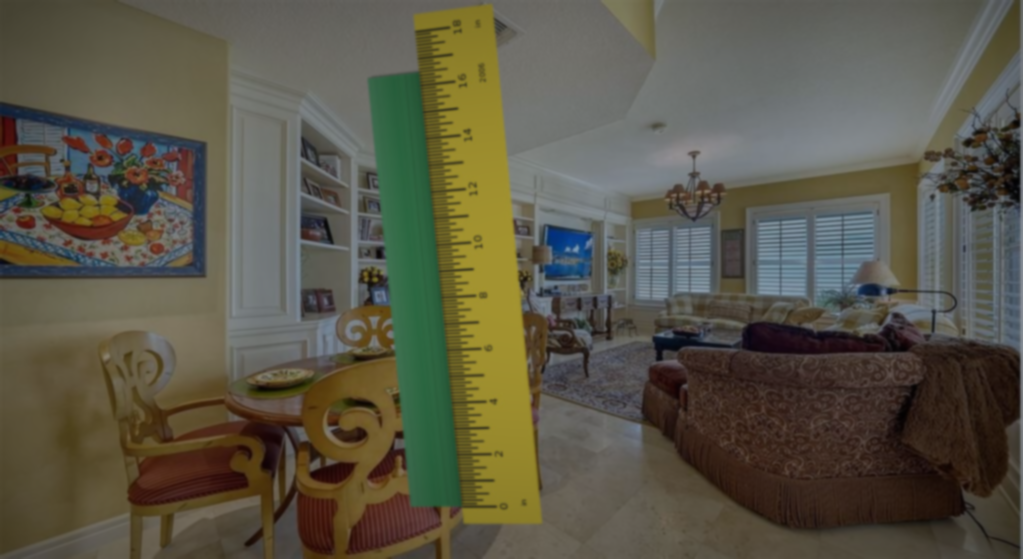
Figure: 16.5in
